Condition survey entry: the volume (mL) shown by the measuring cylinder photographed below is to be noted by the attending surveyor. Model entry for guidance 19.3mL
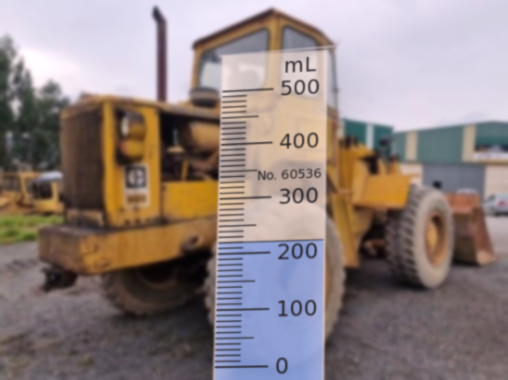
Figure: 220mL
